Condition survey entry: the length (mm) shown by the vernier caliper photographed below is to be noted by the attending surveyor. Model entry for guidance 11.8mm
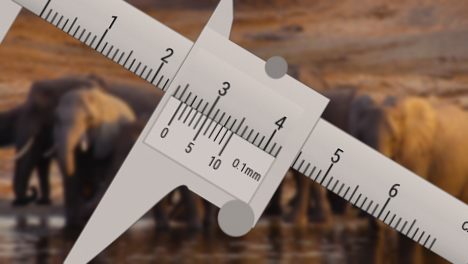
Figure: 25.6mm
